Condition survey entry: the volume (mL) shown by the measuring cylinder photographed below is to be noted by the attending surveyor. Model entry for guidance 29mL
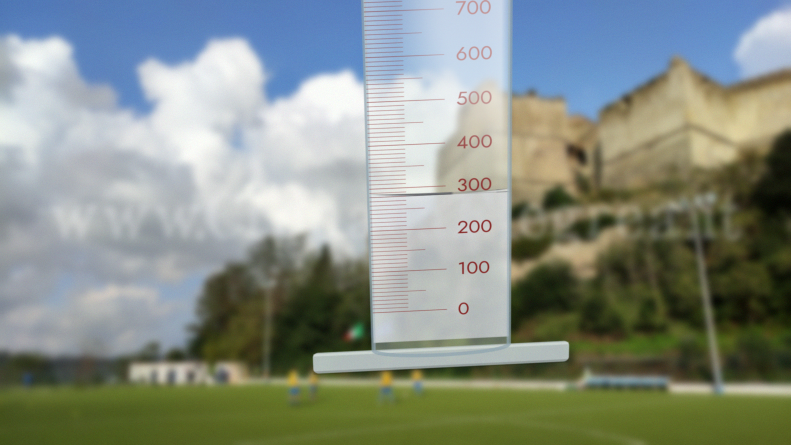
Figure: 280mL
